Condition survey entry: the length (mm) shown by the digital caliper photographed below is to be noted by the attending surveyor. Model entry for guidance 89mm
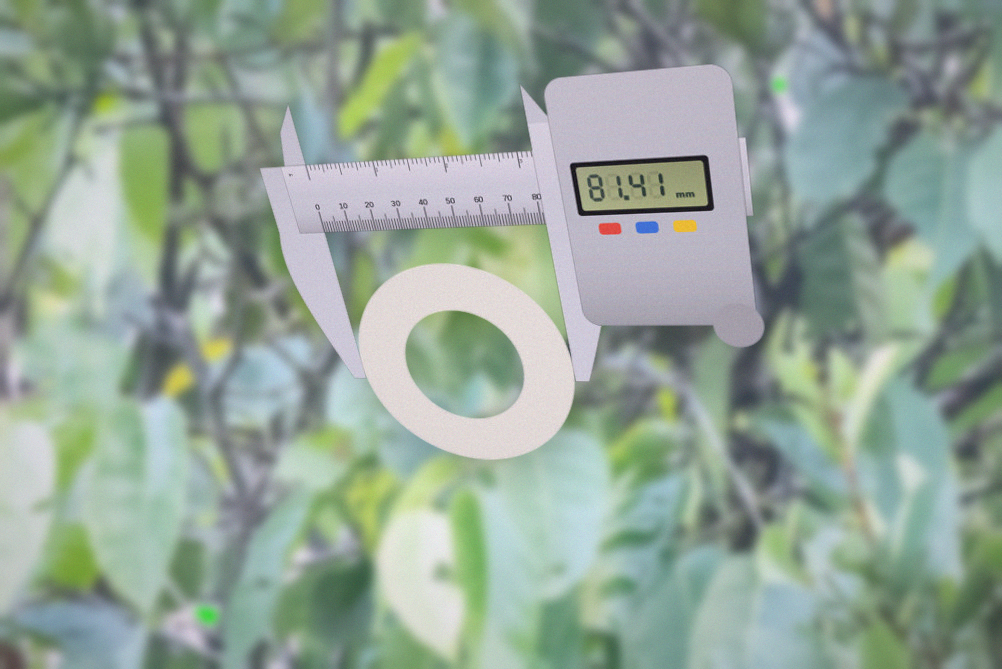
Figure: 81.41mm
